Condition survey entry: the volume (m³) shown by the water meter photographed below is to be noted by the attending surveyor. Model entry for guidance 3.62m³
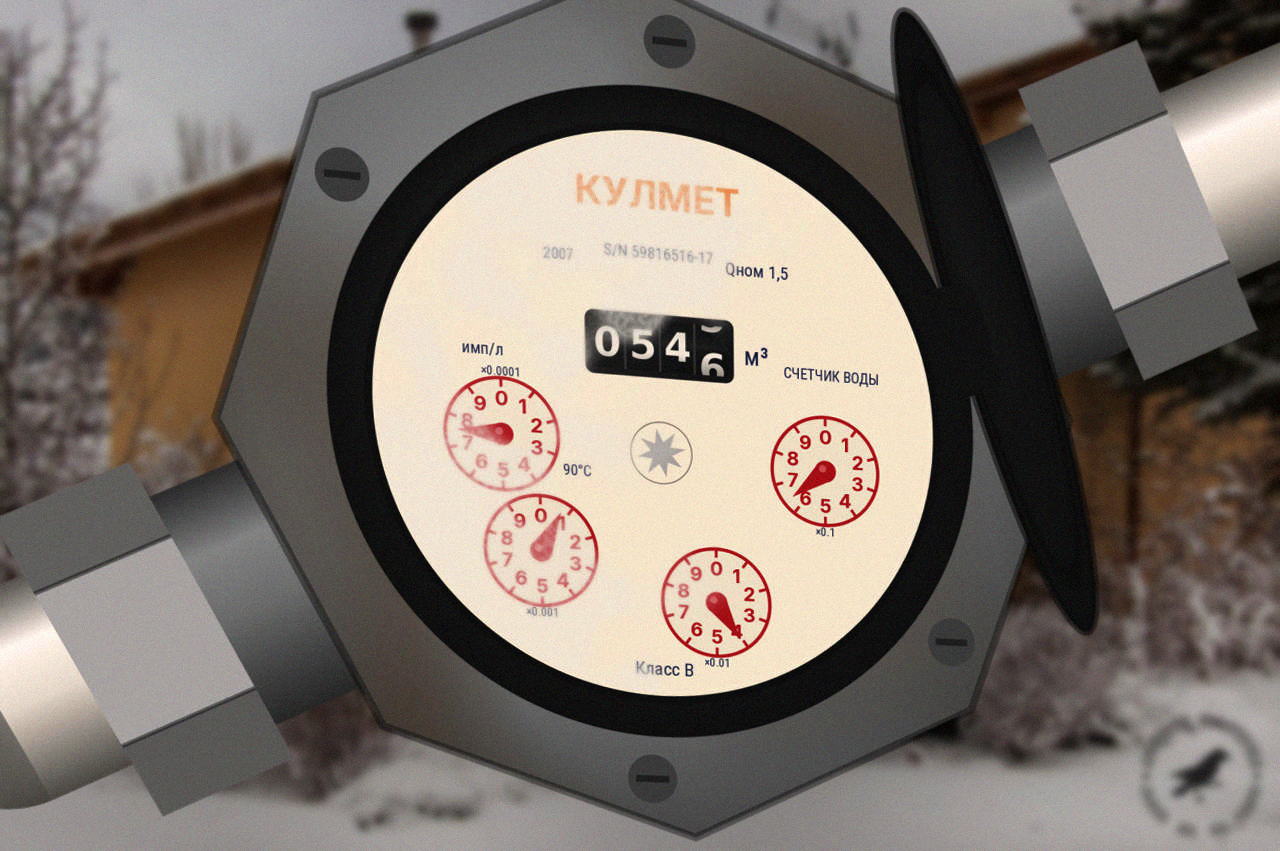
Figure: 545.6407m³
